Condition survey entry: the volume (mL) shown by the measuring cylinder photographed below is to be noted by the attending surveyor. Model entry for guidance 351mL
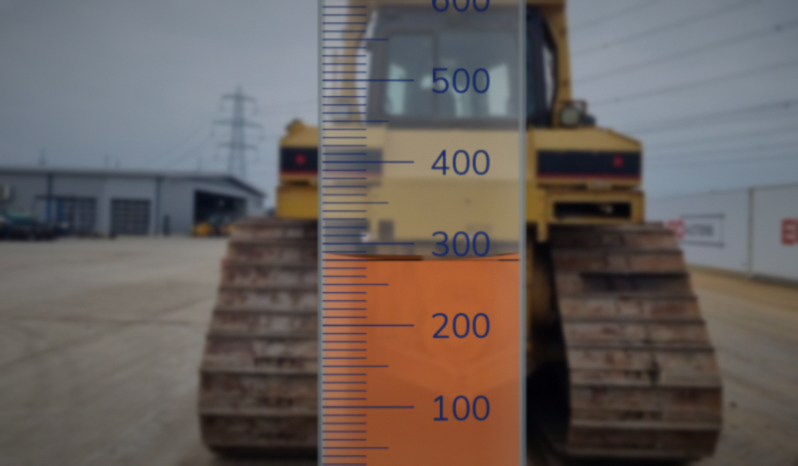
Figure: 280mL
